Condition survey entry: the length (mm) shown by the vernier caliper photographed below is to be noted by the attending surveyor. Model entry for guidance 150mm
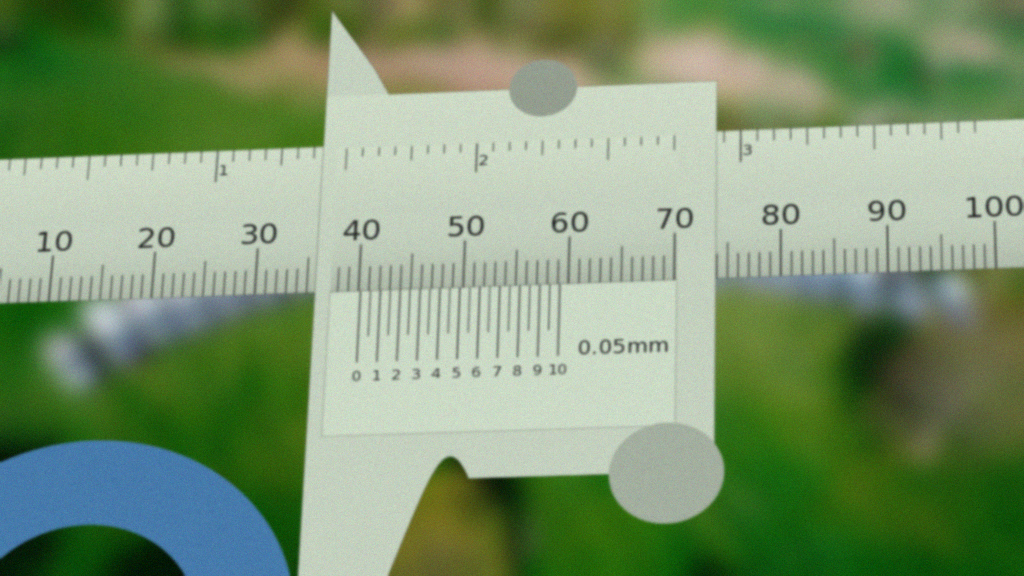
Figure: 40.2mm
